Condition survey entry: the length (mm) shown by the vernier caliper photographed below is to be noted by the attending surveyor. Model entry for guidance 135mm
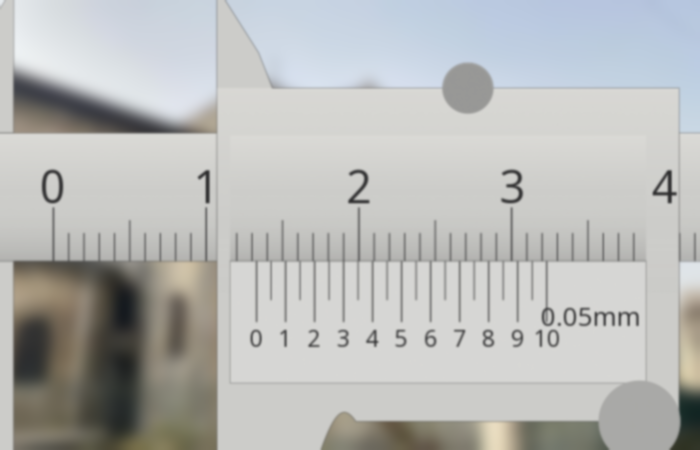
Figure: 13.3mm
